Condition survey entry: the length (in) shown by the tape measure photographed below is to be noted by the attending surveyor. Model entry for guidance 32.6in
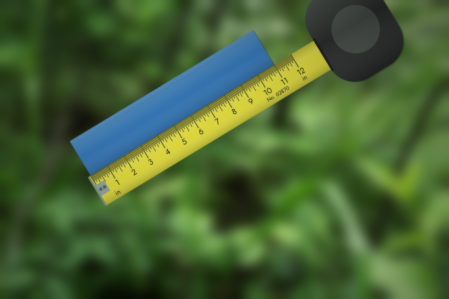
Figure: 11in
